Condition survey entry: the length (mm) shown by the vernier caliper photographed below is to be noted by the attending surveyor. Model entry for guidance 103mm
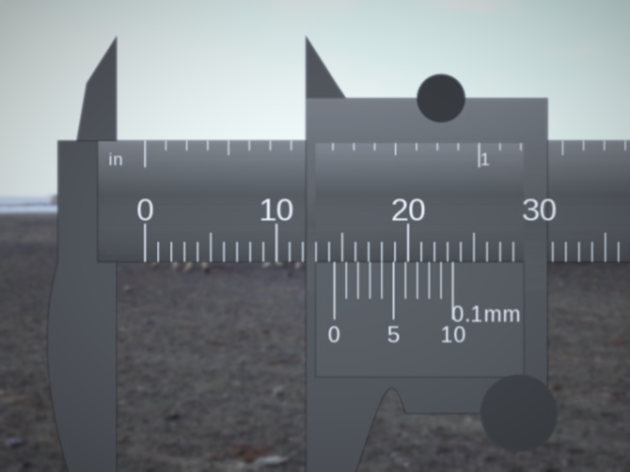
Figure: 14.4mm
